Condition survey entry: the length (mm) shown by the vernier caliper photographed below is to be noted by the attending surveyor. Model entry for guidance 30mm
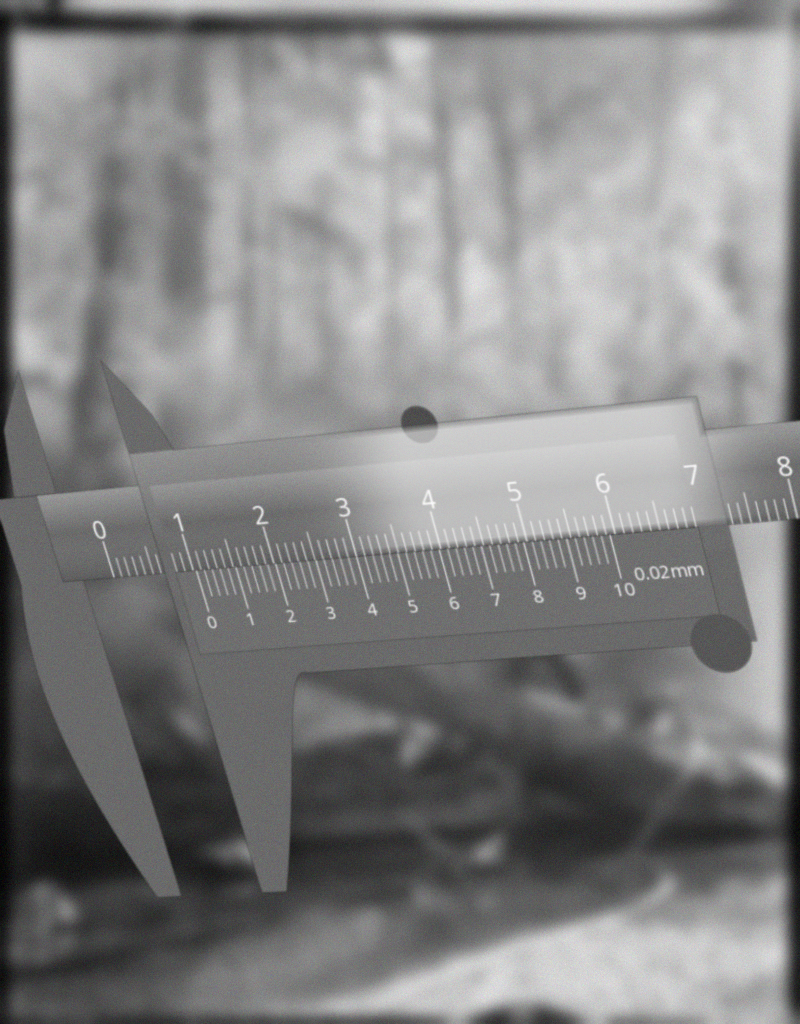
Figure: 10.4mm
